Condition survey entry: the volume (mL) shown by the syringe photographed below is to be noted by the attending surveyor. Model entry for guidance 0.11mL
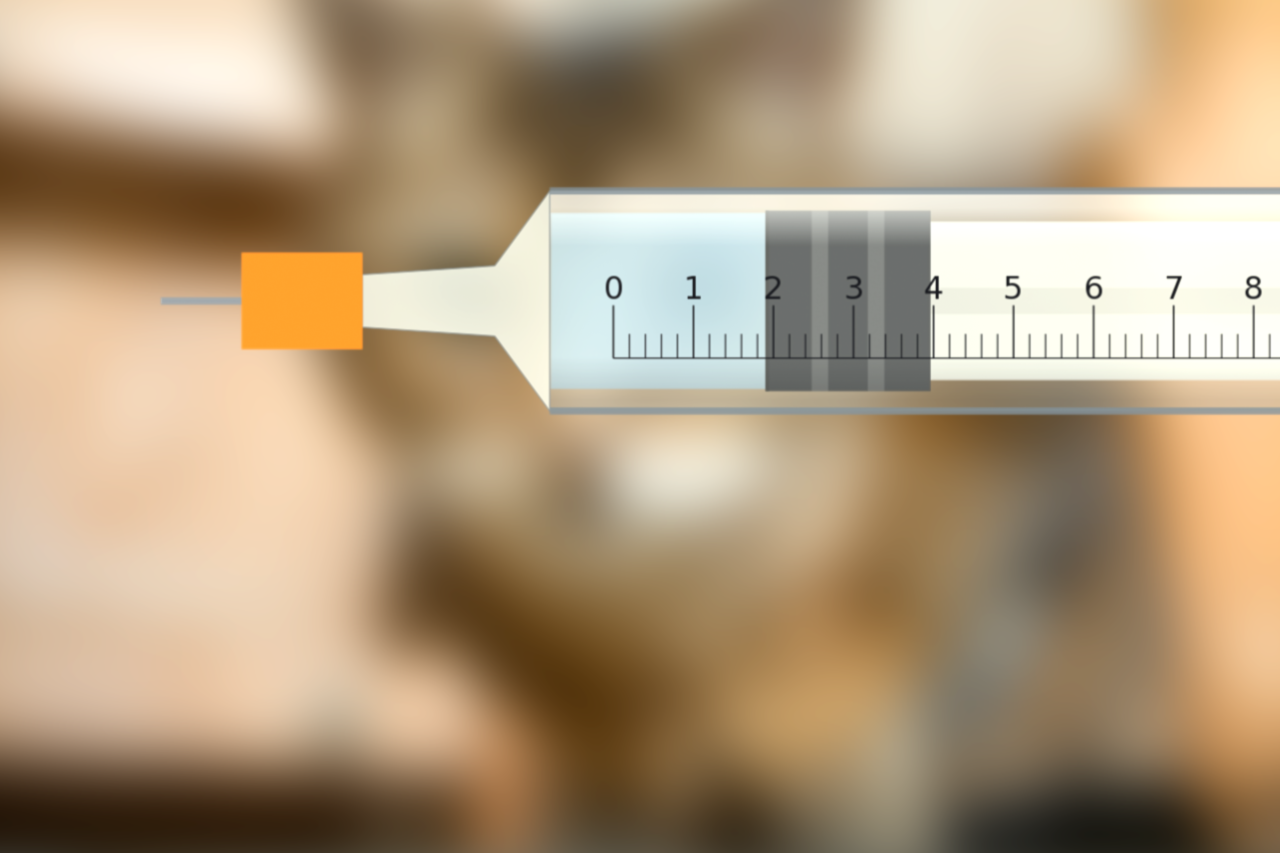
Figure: 1.9mL
